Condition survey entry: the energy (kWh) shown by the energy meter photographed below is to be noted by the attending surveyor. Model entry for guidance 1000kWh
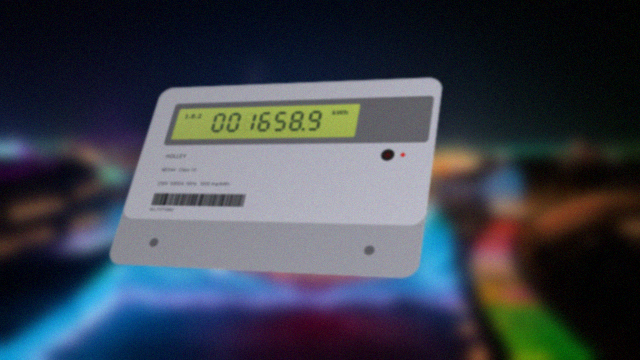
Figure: 1658.9kWh
